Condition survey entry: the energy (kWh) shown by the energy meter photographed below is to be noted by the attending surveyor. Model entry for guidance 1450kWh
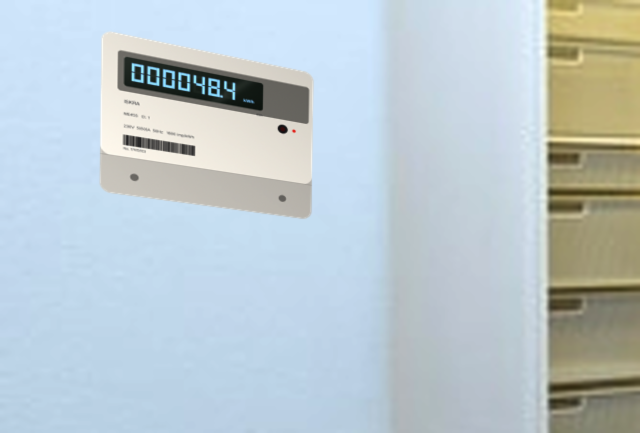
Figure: 48.4kWh
